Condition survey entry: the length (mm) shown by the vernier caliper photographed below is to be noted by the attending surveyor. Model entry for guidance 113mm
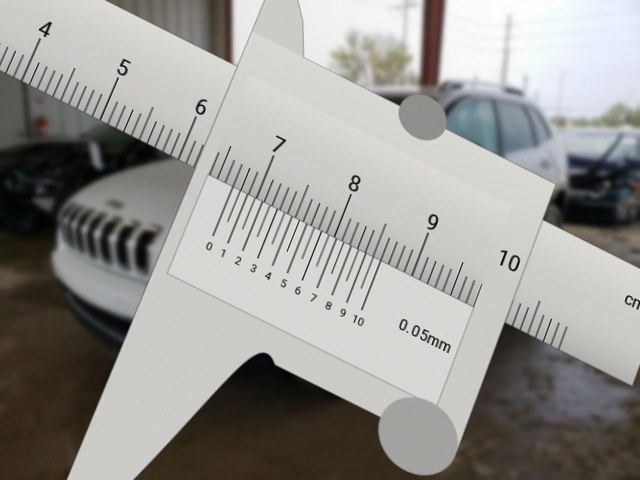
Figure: 67.0mm
